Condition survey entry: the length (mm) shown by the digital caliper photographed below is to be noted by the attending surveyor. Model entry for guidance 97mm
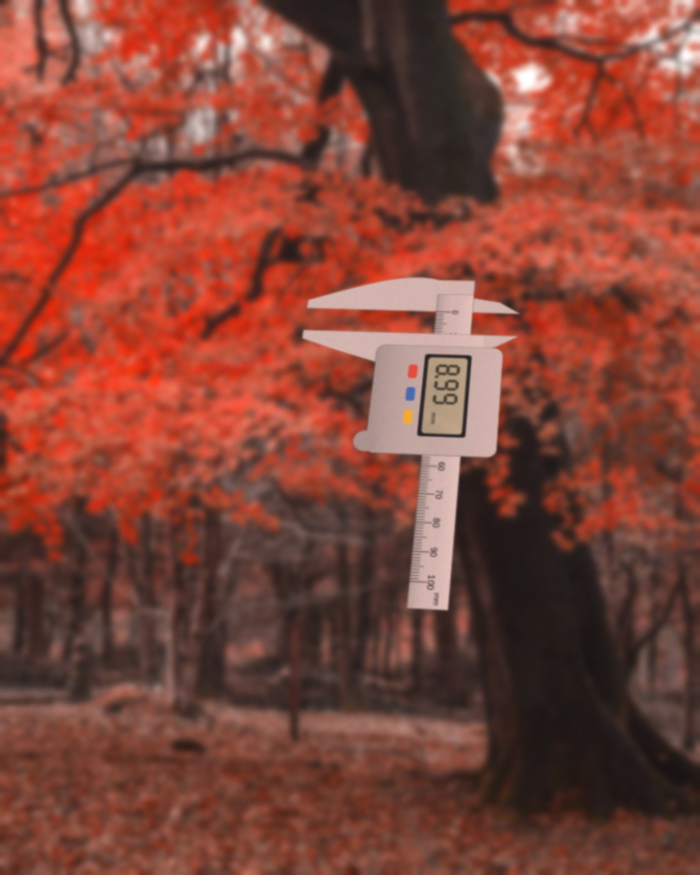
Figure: 8.99mm
